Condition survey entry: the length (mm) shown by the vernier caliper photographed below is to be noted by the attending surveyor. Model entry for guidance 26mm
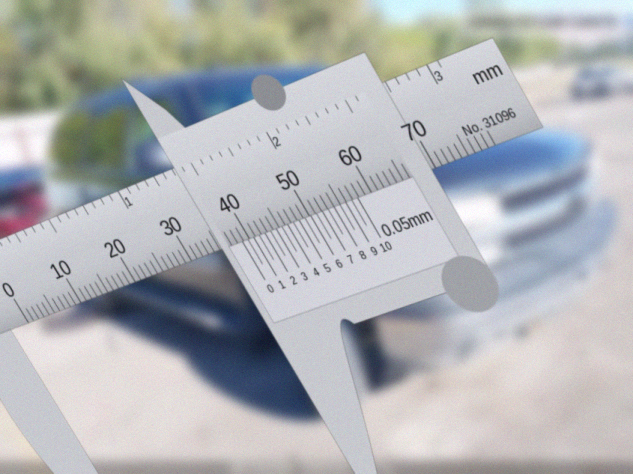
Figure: 38.8mm
